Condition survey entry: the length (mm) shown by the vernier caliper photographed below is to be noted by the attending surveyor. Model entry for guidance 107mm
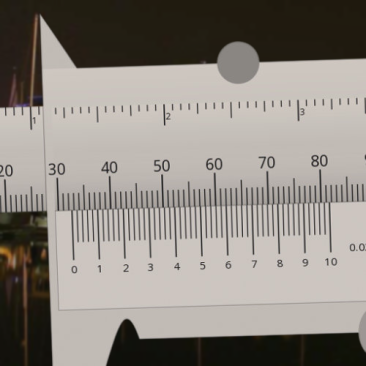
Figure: 32.6mm
